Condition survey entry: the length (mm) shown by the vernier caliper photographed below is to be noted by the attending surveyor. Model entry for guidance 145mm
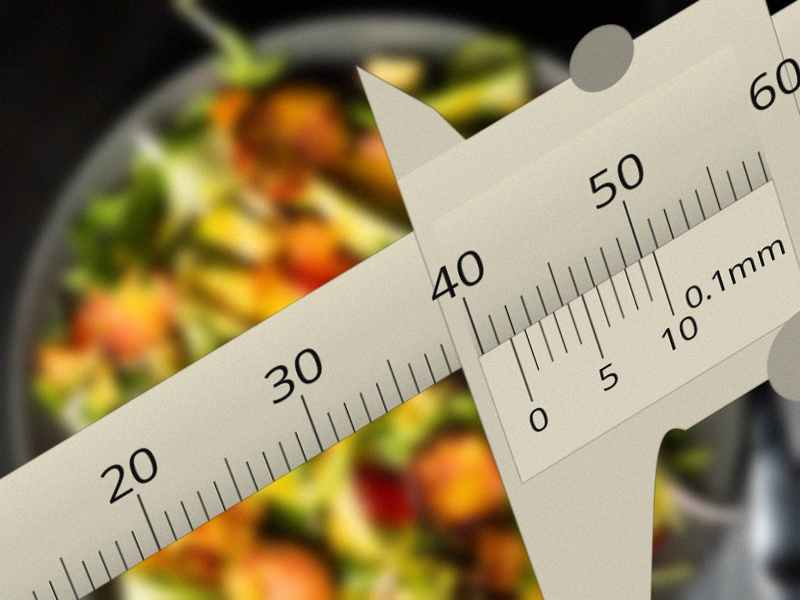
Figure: 41.7mm
